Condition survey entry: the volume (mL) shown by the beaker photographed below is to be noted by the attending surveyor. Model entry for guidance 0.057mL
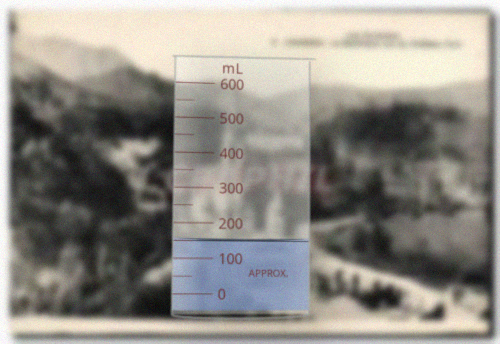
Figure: 150mL
